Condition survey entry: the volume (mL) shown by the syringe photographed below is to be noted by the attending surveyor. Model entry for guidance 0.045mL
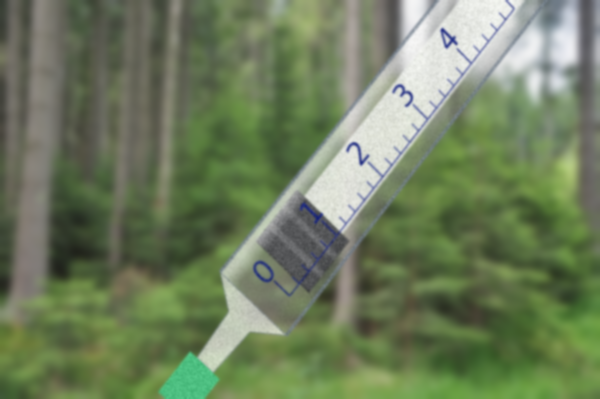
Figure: 0.2mL
